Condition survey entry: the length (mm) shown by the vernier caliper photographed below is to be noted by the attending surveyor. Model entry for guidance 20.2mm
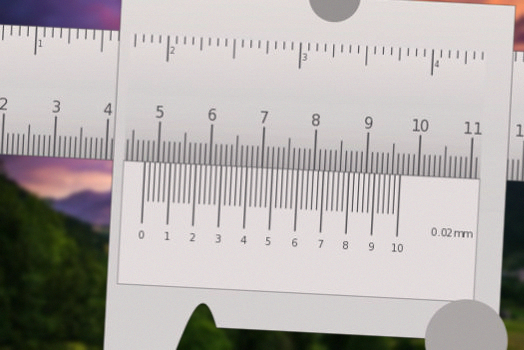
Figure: 47.5mm
